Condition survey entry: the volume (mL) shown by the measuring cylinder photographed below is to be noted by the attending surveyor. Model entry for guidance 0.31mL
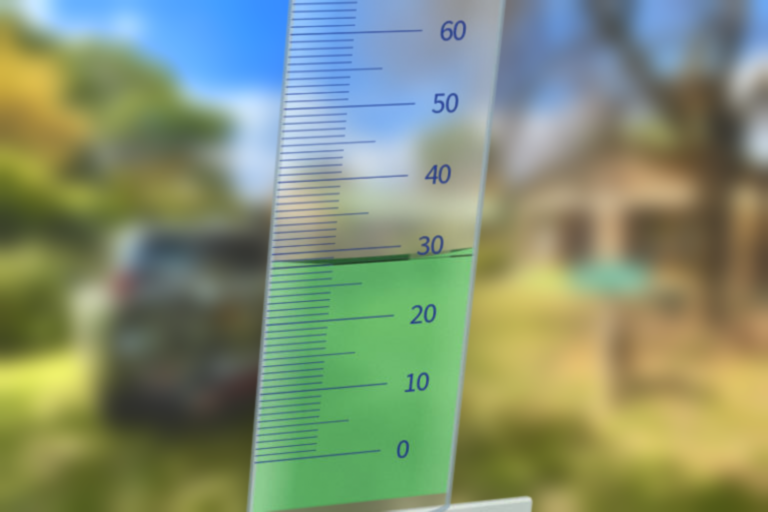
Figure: 28mL
